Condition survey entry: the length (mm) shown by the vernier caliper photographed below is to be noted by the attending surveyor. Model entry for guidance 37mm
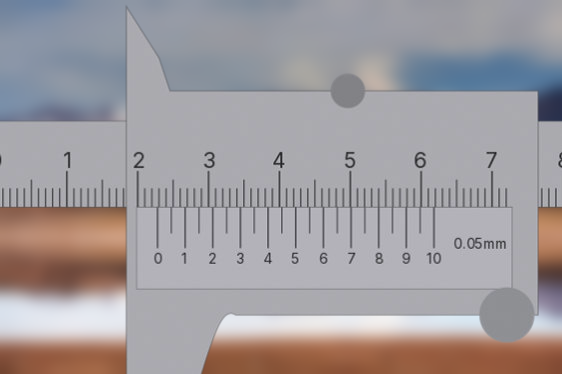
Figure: 22.8mm
